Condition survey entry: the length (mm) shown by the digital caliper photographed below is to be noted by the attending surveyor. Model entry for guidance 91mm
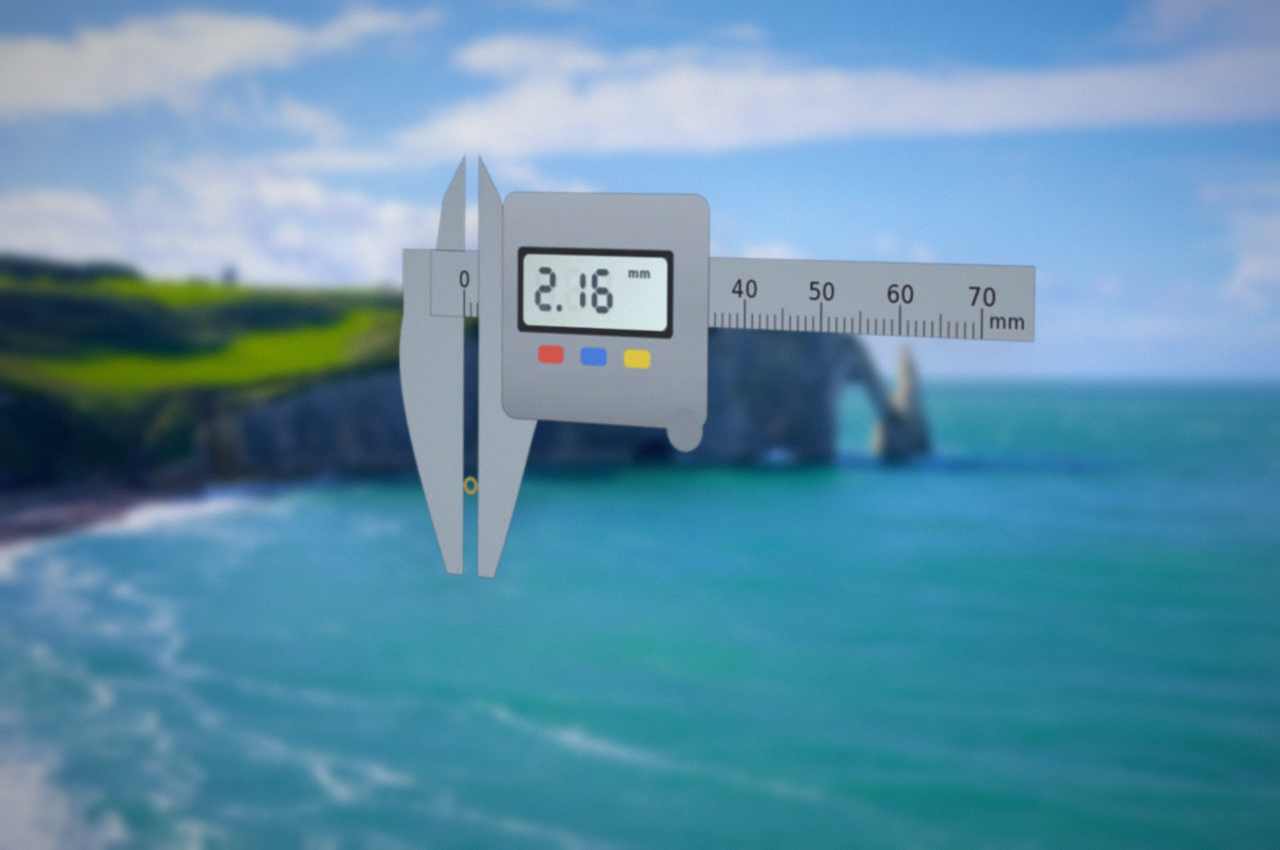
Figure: 2.16mm
